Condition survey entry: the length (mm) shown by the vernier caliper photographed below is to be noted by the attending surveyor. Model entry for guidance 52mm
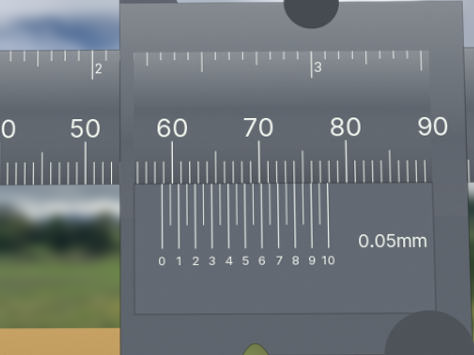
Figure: 58.8mm
